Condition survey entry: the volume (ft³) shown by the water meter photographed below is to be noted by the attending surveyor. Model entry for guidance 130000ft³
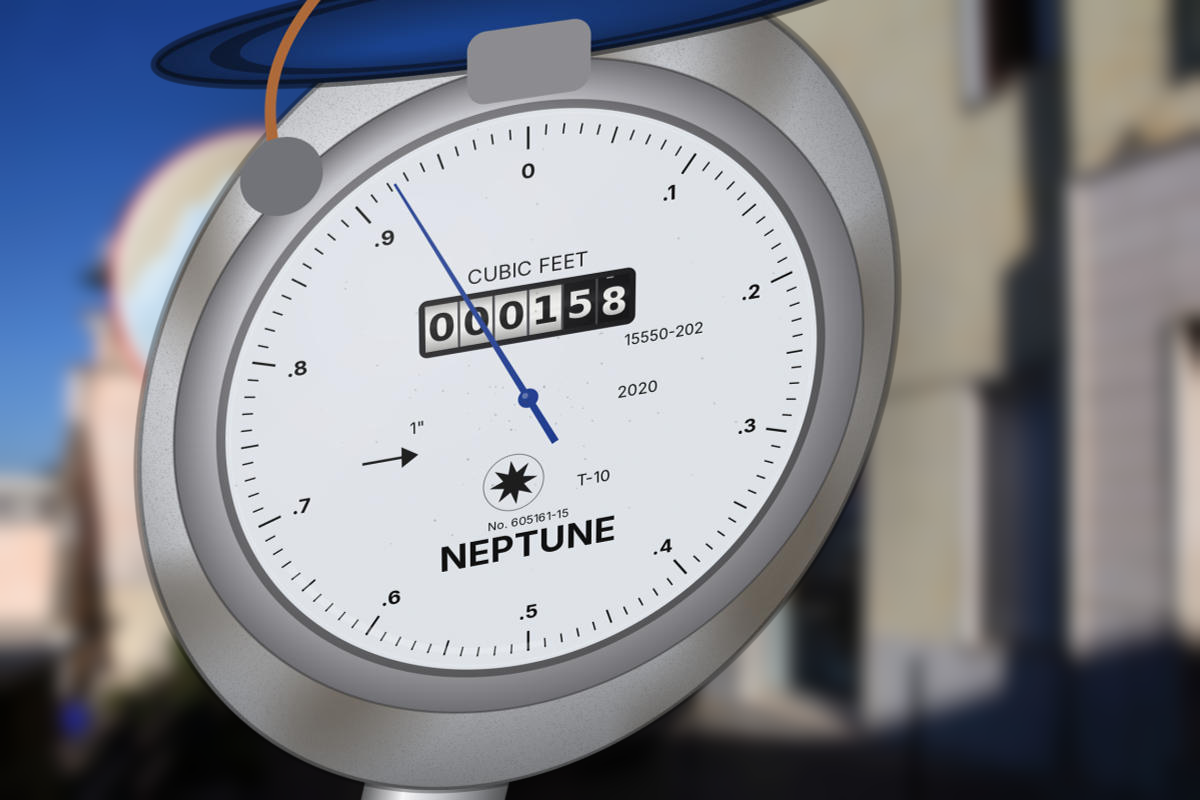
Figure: 157.92ft³
